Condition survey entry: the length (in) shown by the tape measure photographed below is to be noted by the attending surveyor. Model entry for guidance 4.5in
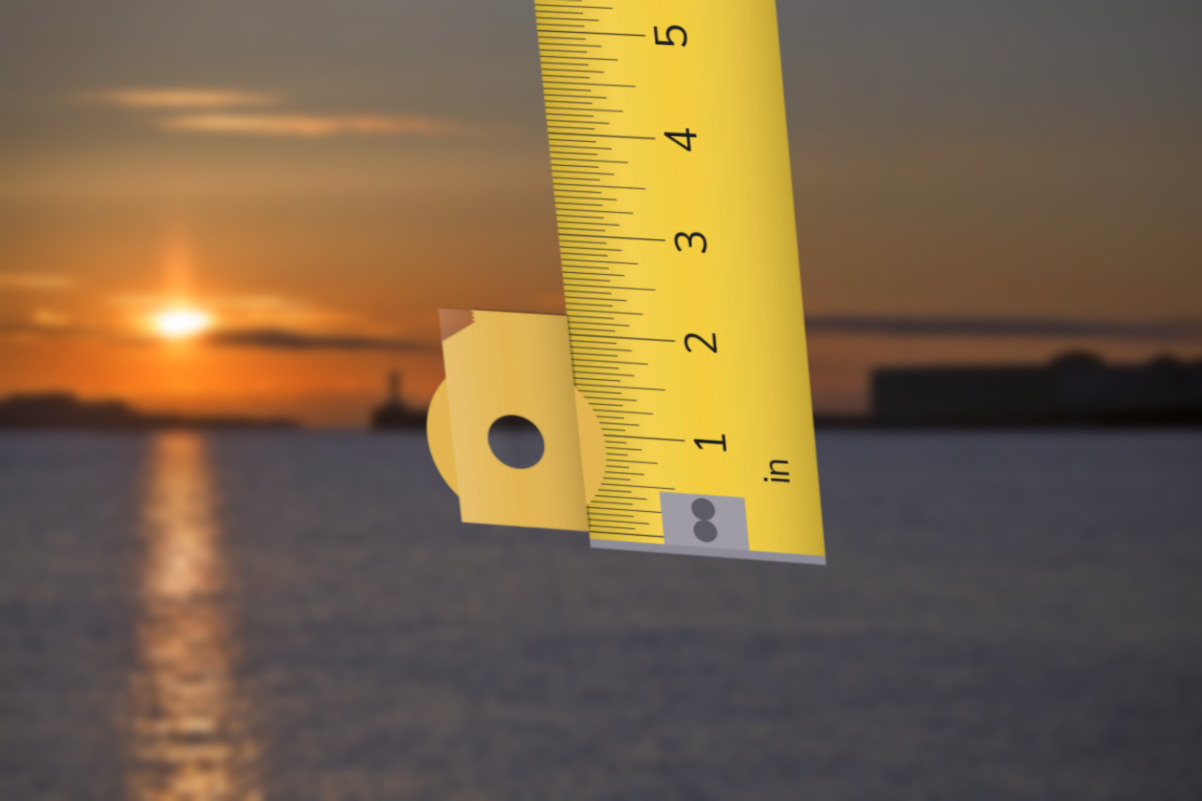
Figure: 2.1875in
